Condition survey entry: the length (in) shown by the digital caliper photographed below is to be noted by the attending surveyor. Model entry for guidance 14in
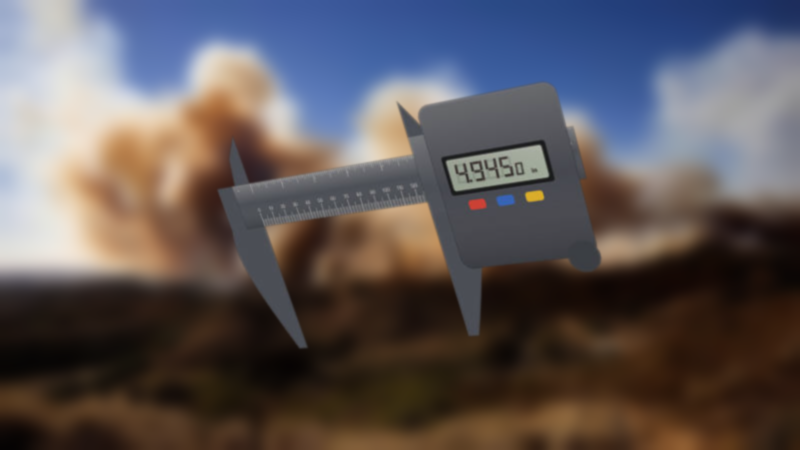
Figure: 4.9450in
